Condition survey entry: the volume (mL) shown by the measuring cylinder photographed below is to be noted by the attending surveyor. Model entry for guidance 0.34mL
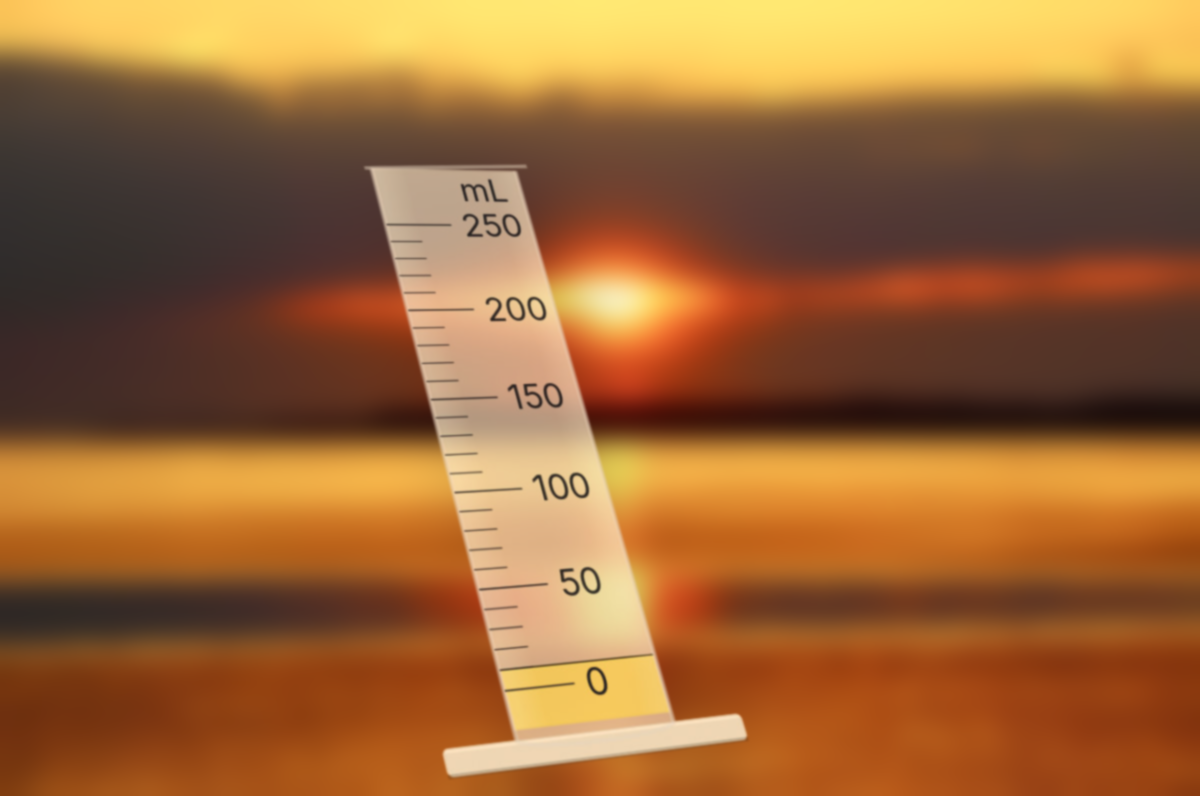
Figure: 10mL
